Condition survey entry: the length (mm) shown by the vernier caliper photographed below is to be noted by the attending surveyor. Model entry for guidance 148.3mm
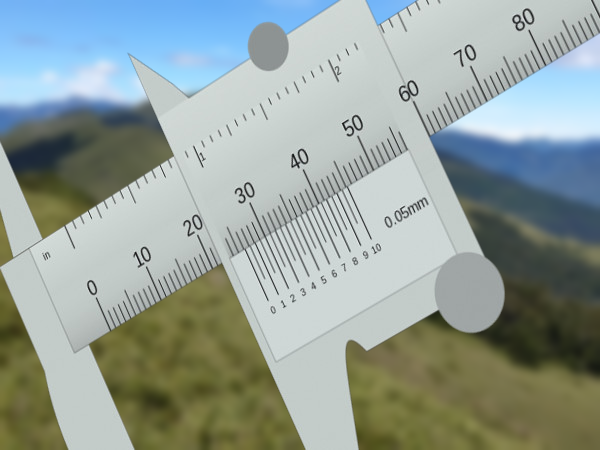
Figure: 26.2mm
